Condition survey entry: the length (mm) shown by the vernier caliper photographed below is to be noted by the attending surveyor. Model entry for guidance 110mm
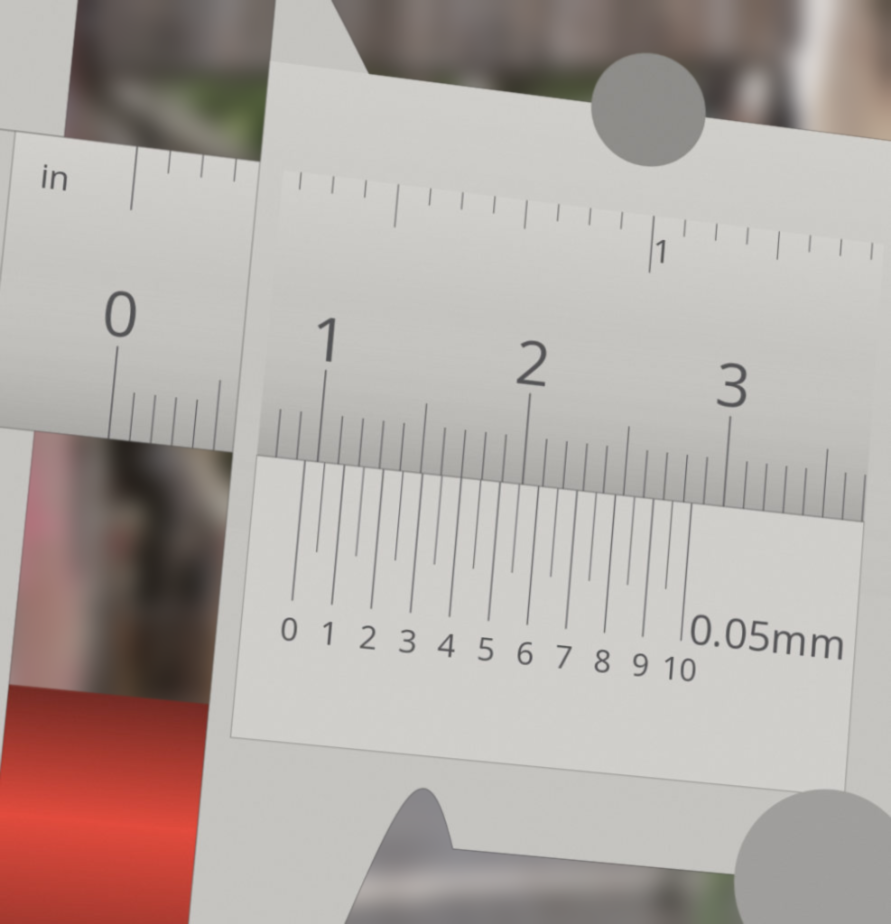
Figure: 9.4mm
